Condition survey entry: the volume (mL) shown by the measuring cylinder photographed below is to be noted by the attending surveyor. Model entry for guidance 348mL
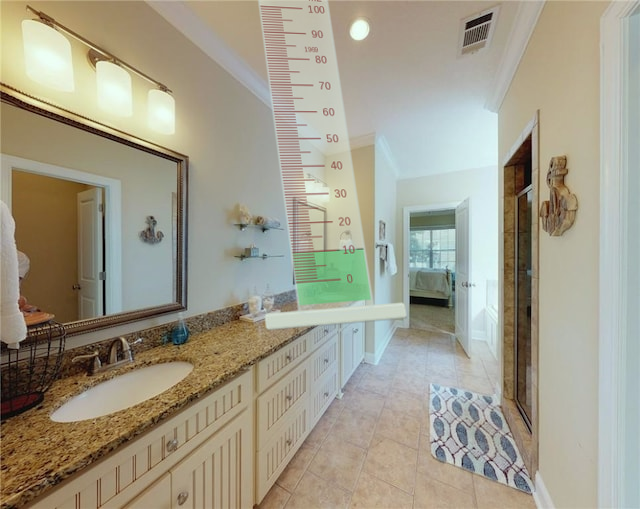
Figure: 10mL
